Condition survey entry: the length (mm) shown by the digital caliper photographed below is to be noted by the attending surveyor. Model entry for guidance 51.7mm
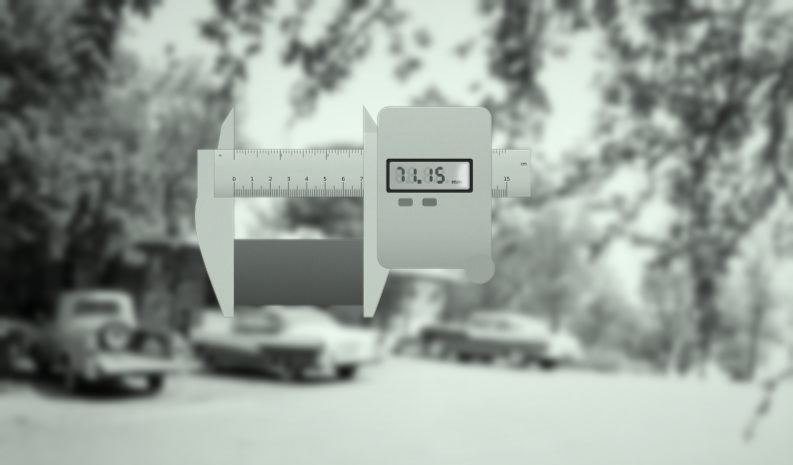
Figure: 71.15mm
